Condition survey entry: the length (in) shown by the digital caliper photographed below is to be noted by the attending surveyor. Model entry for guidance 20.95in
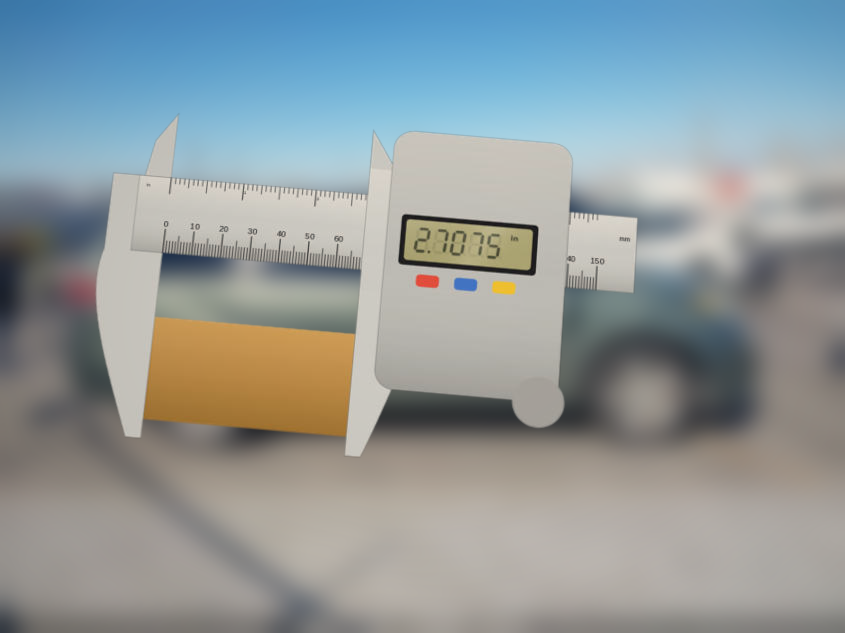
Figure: 2.7075in
